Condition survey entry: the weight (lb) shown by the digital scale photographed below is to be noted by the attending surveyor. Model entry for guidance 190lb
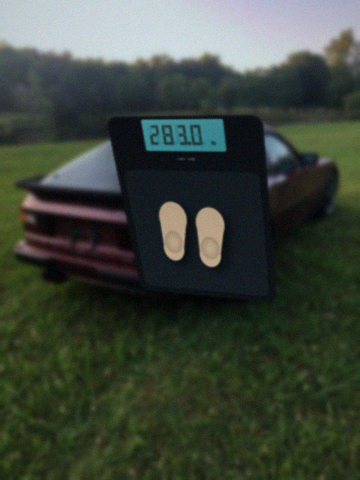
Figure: 283.0lb
